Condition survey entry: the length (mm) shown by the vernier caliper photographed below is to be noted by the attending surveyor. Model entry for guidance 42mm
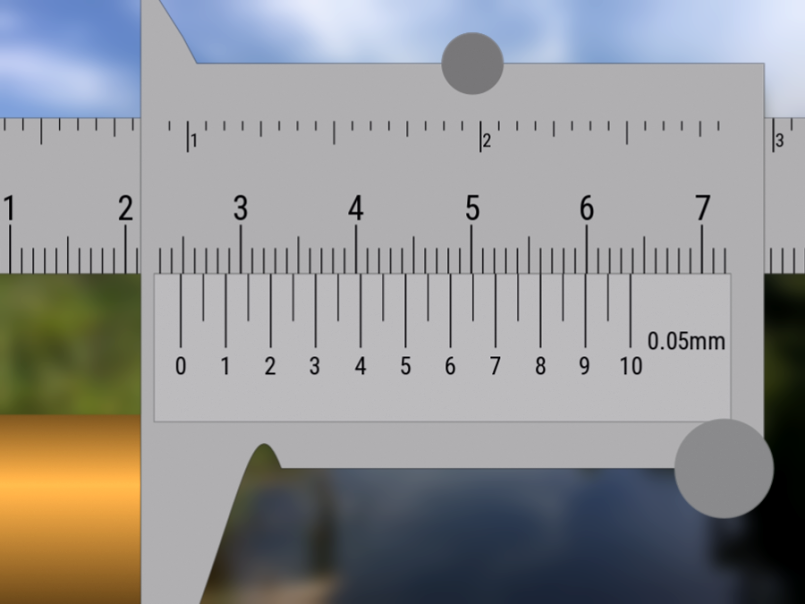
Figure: 24.8mm
